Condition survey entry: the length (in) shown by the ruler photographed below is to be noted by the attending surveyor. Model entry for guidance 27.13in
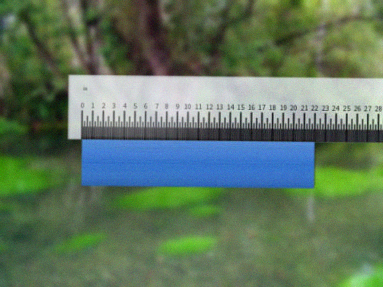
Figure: 22in
